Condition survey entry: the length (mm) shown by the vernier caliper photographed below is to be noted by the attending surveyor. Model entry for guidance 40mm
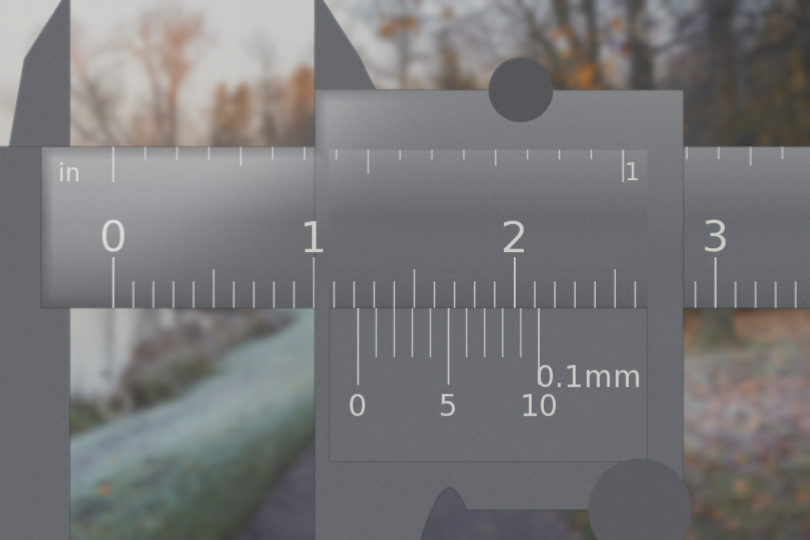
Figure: 12.2mm
